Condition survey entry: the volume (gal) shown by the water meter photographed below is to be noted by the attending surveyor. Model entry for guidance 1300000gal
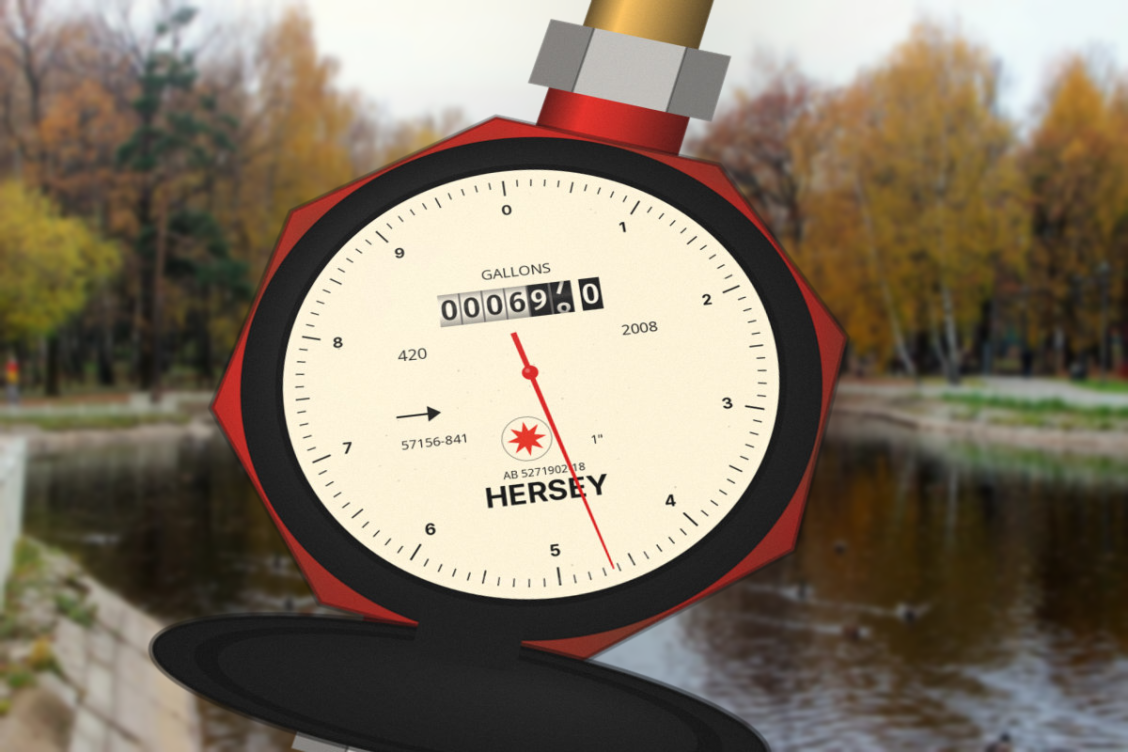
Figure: 6974.6gal
